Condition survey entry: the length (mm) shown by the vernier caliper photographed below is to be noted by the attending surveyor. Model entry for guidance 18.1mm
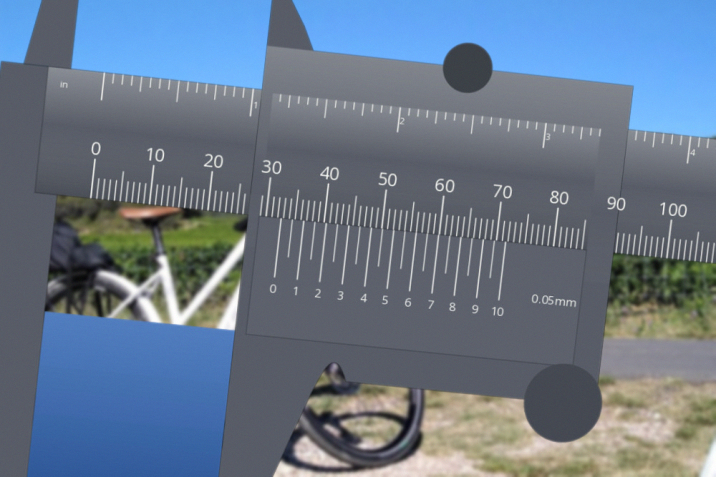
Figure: 32.6mm
